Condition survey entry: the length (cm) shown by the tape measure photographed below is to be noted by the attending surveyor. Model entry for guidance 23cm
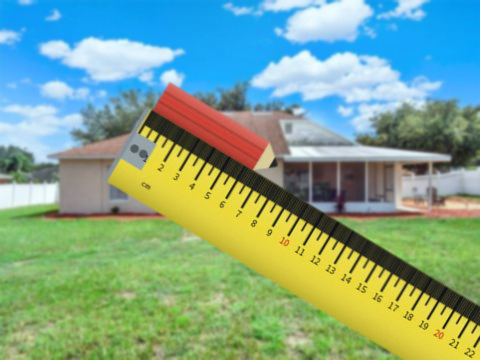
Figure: 7.5cm
